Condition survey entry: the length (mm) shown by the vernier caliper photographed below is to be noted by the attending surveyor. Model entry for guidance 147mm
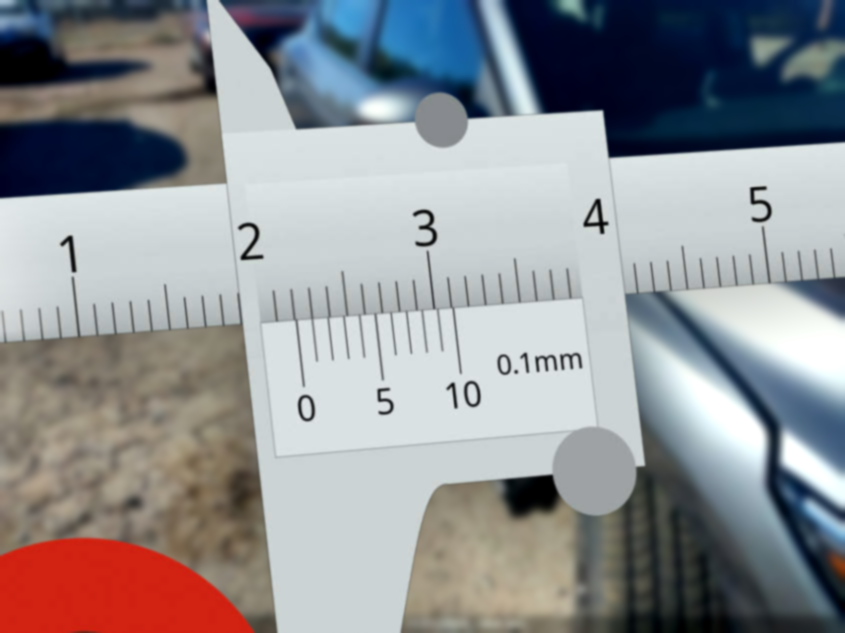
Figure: 22.1mm
